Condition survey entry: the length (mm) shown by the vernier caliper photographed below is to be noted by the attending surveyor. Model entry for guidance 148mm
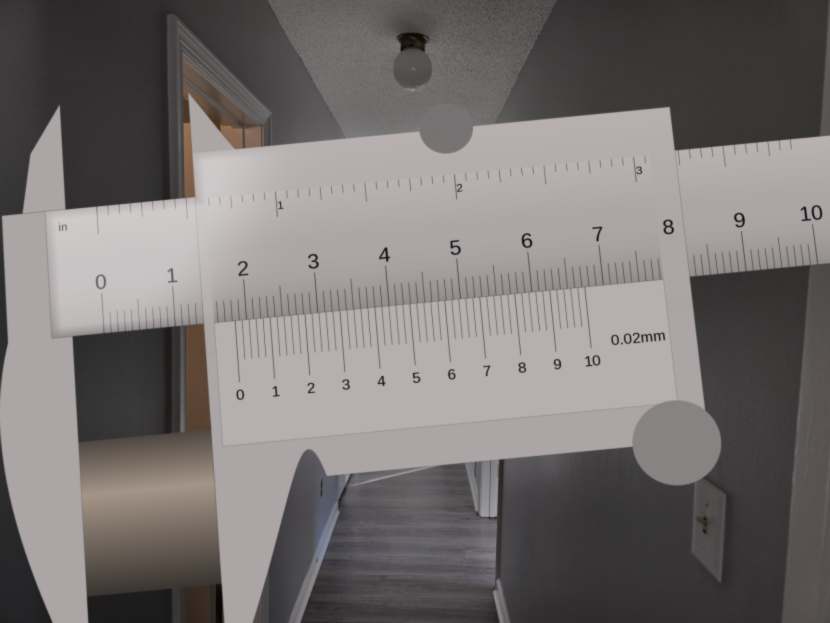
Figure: 18.4mm
